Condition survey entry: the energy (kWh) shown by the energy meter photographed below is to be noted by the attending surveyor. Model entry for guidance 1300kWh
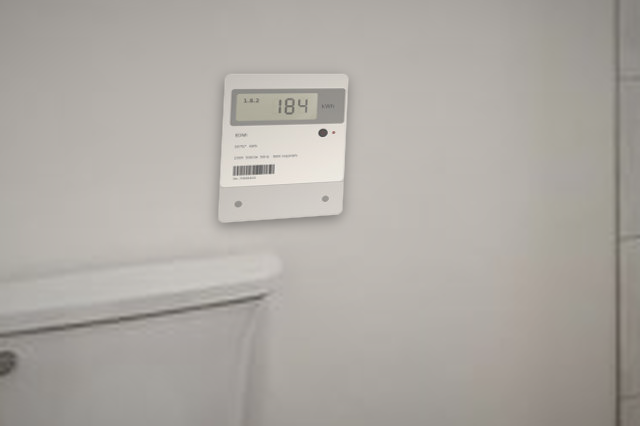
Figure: 184kWh
